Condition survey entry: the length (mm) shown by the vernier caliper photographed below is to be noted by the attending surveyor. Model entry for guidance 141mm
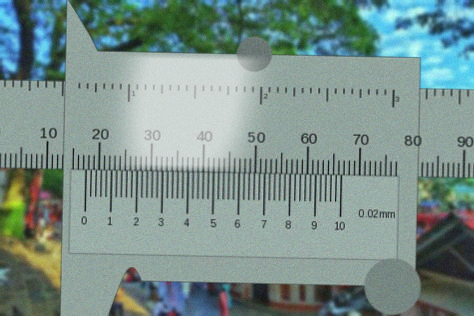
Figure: 17.5mm
